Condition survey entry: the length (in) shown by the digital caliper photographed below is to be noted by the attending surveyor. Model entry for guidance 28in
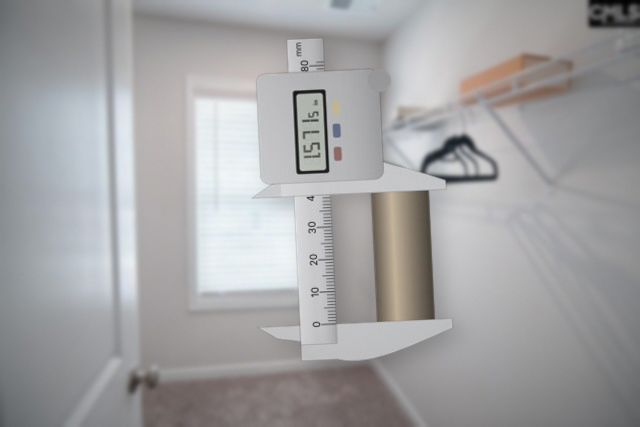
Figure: 1.5715in
